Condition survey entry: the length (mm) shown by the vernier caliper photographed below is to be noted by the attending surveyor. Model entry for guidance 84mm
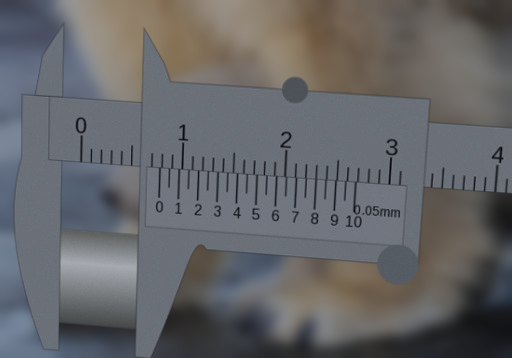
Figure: 7.8mm
